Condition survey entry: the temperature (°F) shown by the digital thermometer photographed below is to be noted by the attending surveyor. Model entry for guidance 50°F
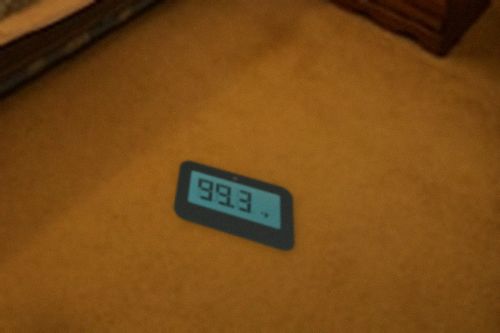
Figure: 99.3°F
